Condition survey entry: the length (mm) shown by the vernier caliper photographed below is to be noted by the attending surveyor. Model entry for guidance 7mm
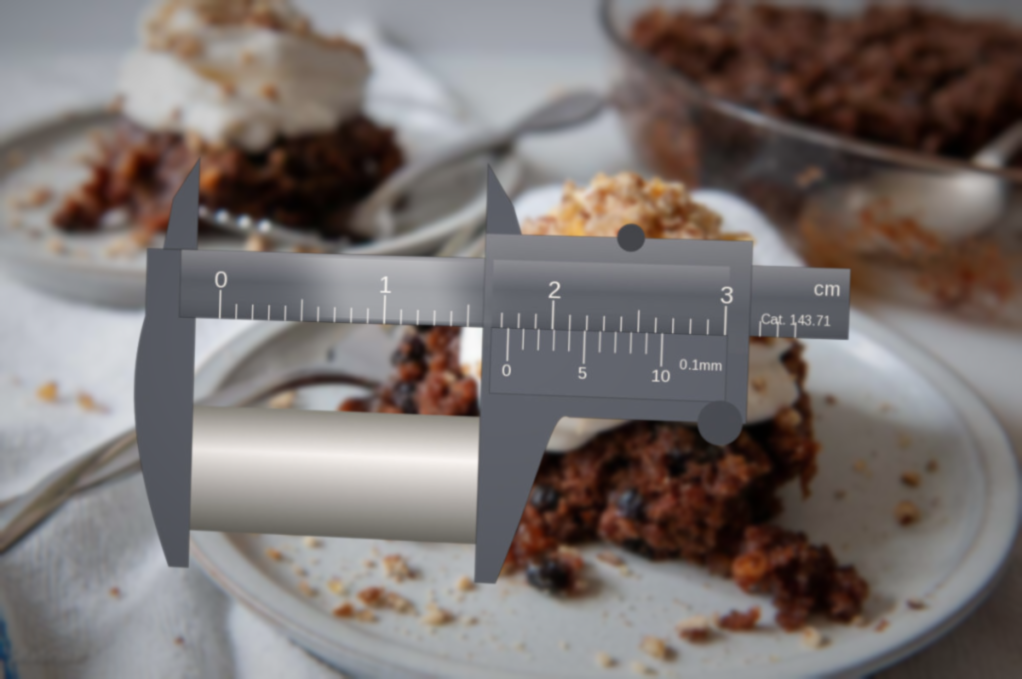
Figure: 17.4mm
